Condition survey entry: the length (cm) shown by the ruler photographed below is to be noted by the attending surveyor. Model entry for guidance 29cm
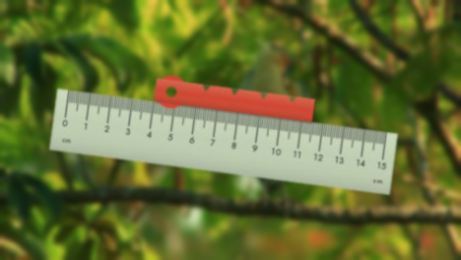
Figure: 7.5cm
